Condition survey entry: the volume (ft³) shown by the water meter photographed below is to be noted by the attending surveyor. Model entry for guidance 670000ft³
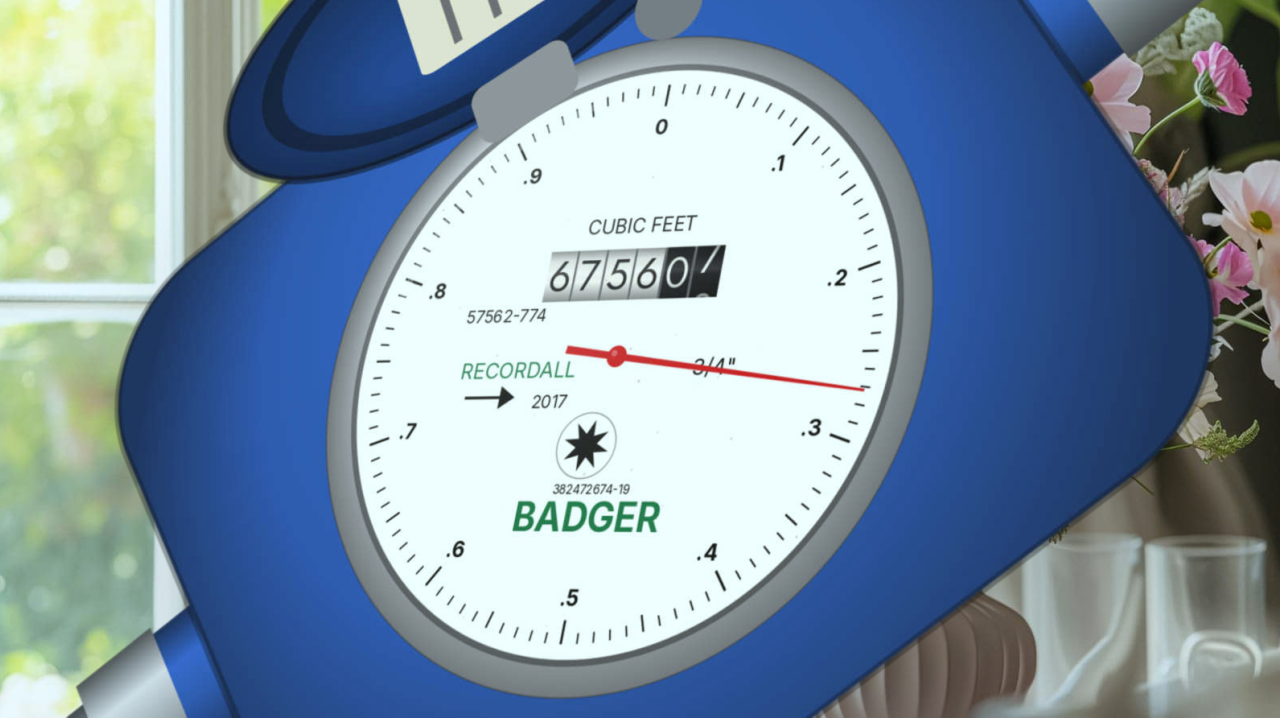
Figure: 675607.27ft³
